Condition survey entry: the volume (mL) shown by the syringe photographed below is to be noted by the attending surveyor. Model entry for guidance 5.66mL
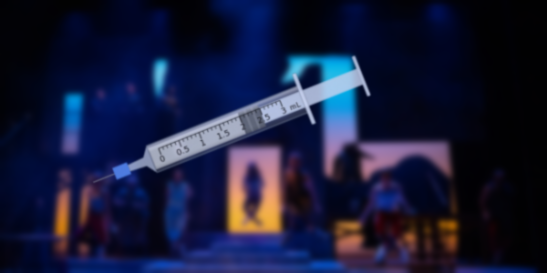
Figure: 2mL
